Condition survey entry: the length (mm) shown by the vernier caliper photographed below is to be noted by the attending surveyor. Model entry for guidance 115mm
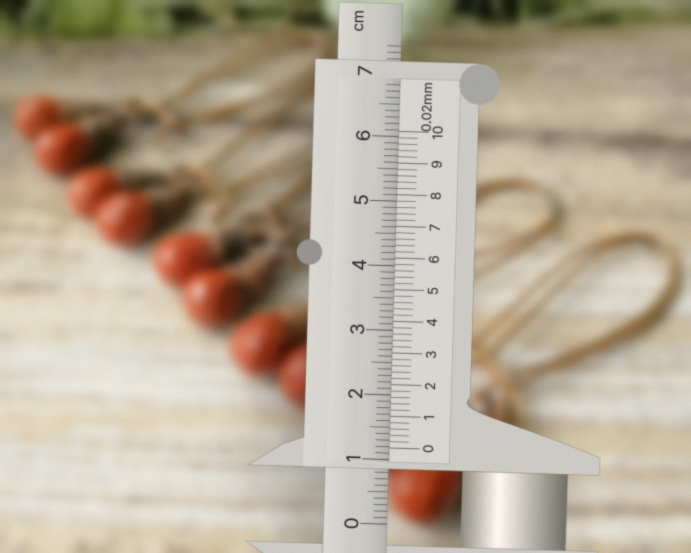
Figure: 11.8mm
